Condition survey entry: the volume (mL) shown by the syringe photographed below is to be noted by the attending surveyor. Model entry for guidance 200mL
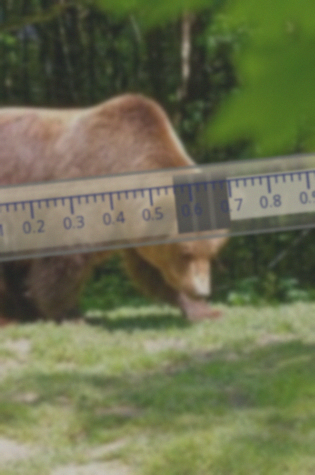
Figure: 0.56mL
